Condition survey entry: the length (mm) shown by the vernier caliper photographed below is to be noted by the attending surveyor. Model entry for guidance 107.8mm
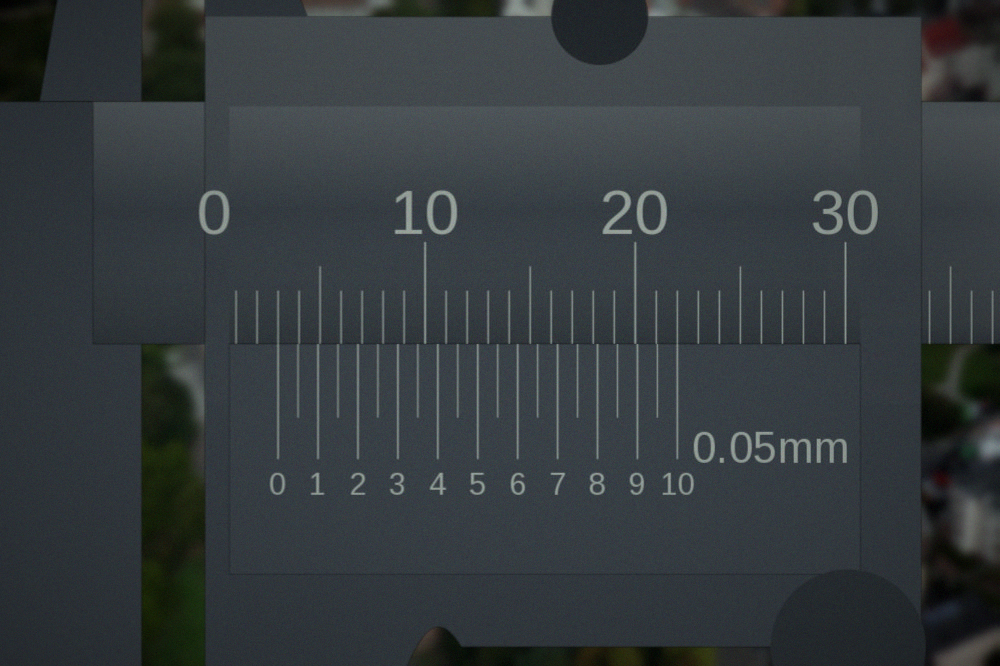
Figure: 3.0mm
